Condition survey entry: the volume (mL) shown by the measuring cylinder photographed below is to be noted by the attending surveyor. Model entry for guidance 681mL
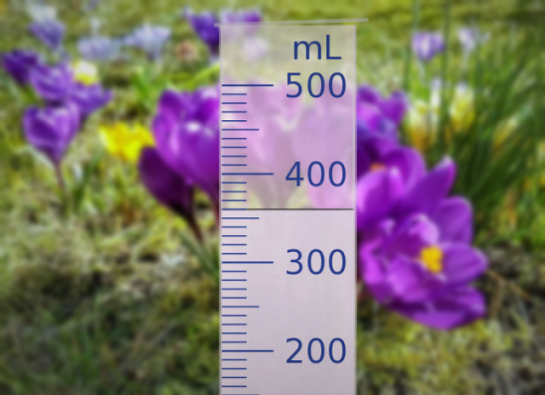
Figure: 360mL
